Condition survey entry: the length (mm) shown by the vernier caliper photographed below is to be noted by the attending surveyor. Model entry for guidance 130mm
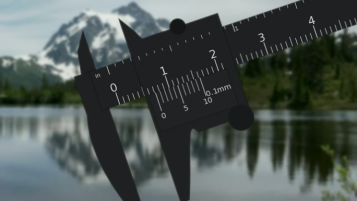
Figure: 7.2mm
